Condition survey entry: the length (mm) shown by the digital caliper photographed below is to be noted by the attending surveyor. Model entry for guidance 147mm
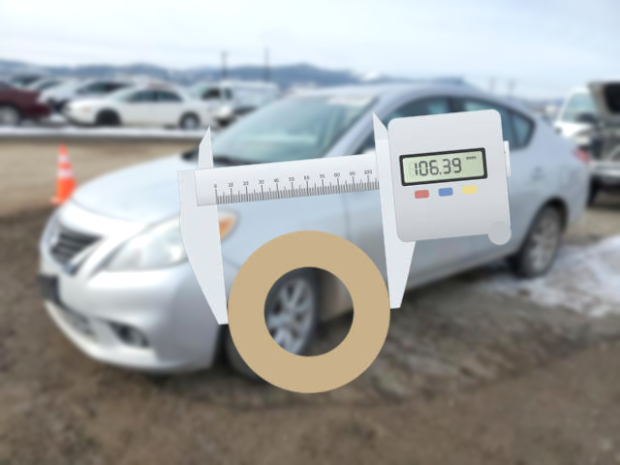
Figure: 106.39mm
